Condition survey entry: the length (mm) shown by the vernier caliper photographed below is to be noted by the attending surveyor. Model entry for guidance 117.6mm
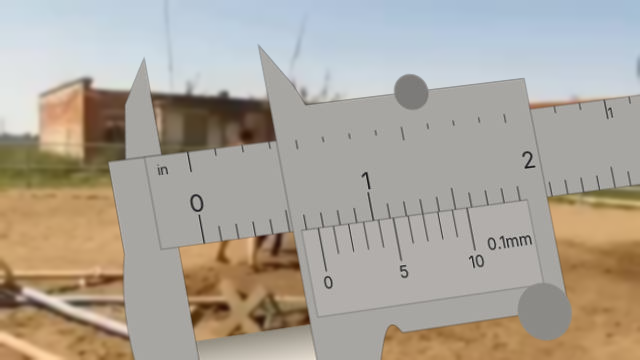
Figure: 6.7mm
